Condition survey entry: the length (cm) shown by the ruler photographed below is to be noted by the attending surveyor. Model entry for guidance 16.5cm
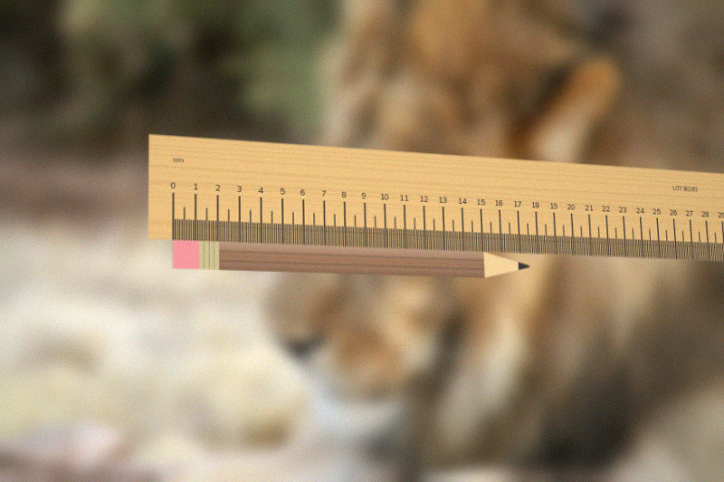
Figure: 17.5cm
